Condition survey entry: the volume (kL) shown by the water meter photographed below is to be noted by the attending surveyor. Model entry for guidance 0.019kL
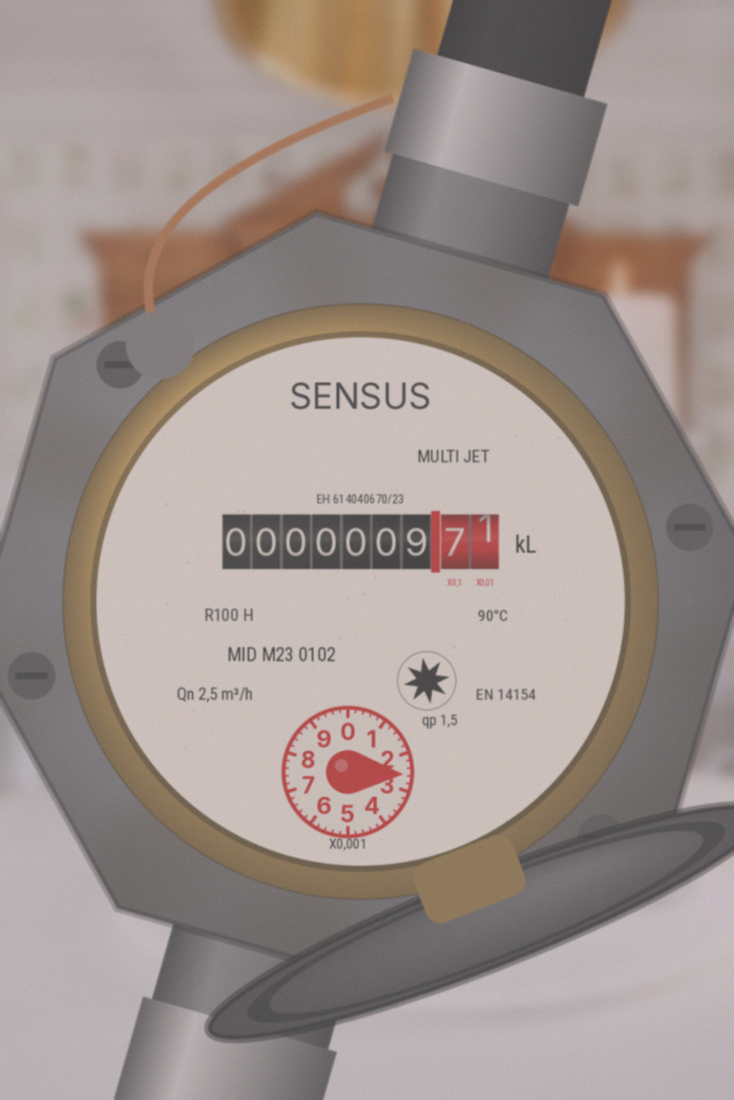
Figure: 9.712kL
